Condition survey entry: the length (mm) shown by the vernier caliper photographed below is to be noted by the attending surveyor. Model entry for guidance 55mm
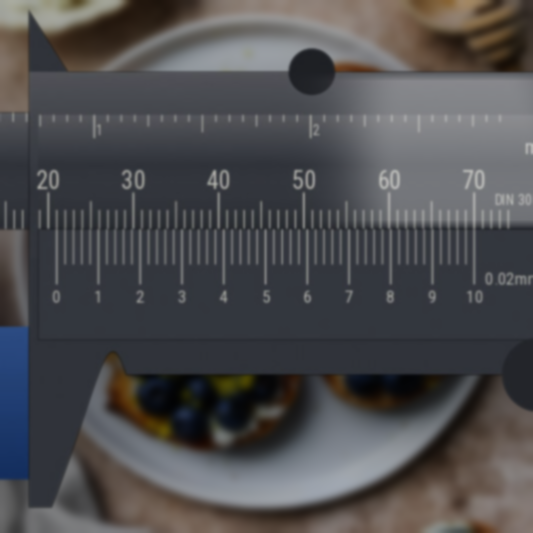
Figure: 21.0mm
